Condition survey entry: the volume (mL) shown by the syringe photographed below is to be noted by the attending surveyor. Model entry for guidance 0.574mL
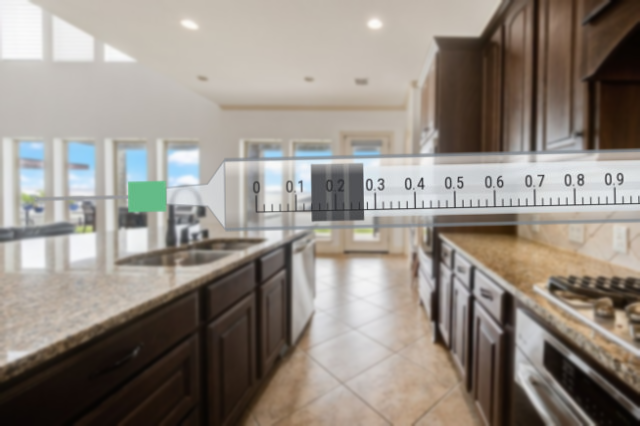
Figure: 0.14mL
